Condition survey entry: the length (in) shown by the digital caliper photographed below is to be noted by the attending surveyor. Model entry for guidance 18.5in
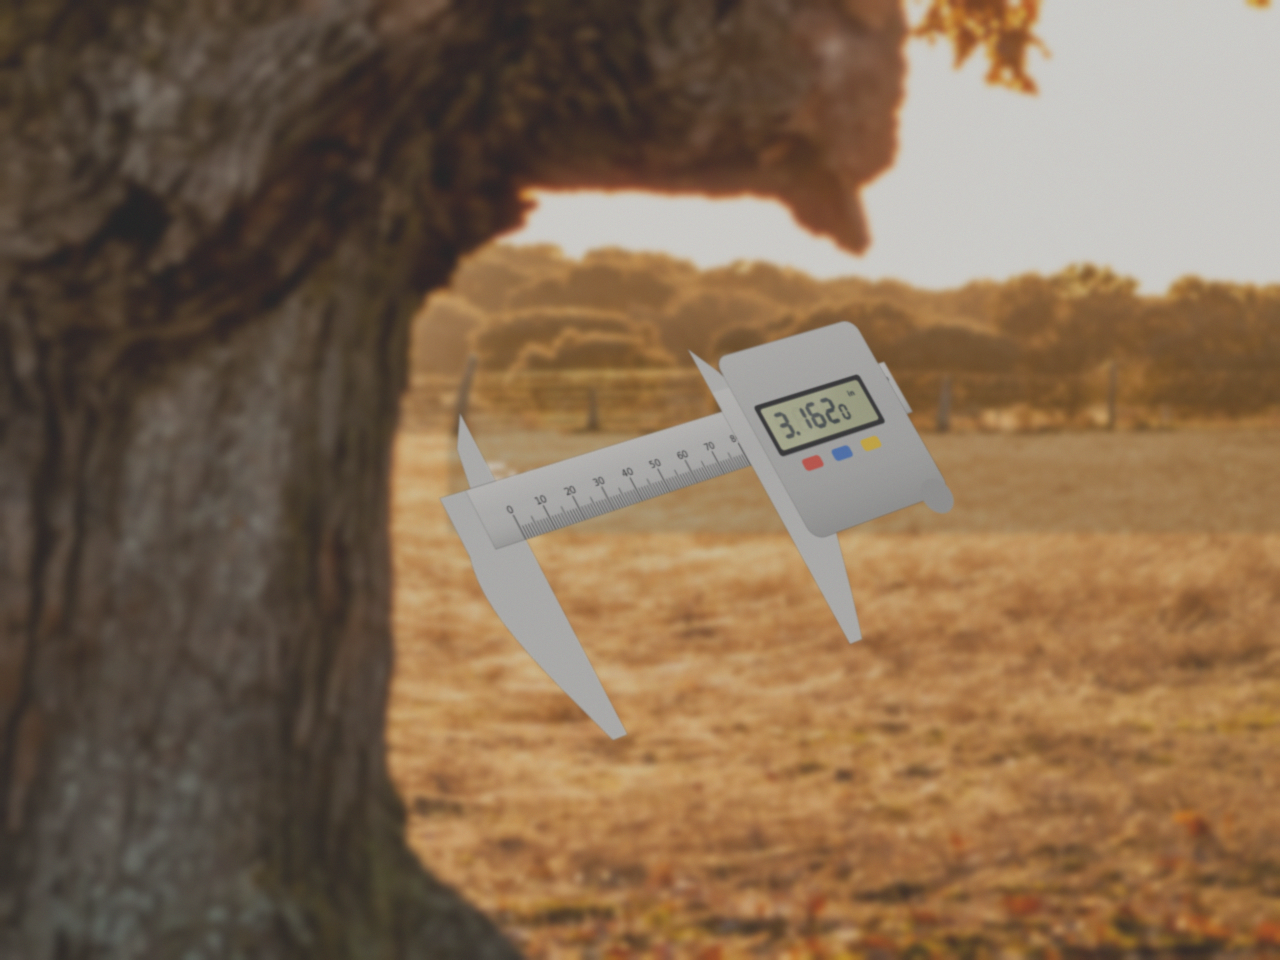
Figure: 3.1620in
